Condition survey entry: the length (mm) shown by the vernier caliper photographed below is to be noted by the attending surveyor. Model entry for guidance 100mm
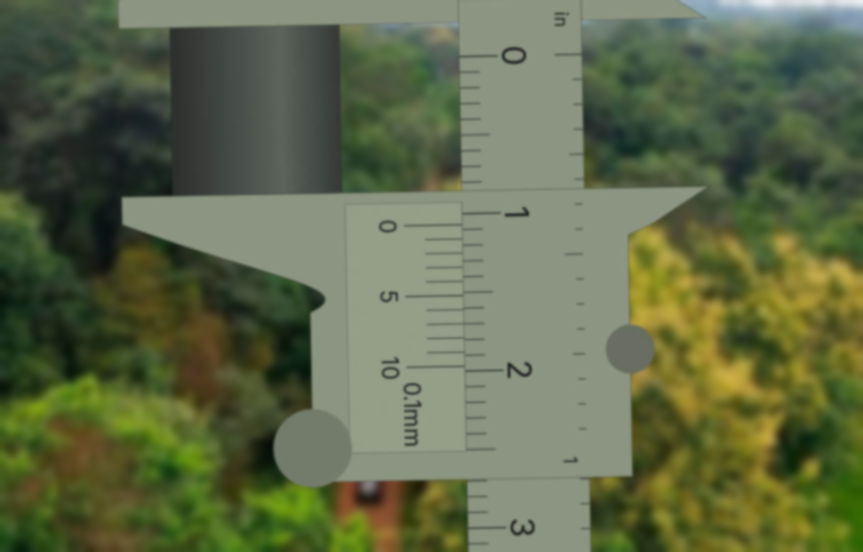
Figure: 10.7mm
